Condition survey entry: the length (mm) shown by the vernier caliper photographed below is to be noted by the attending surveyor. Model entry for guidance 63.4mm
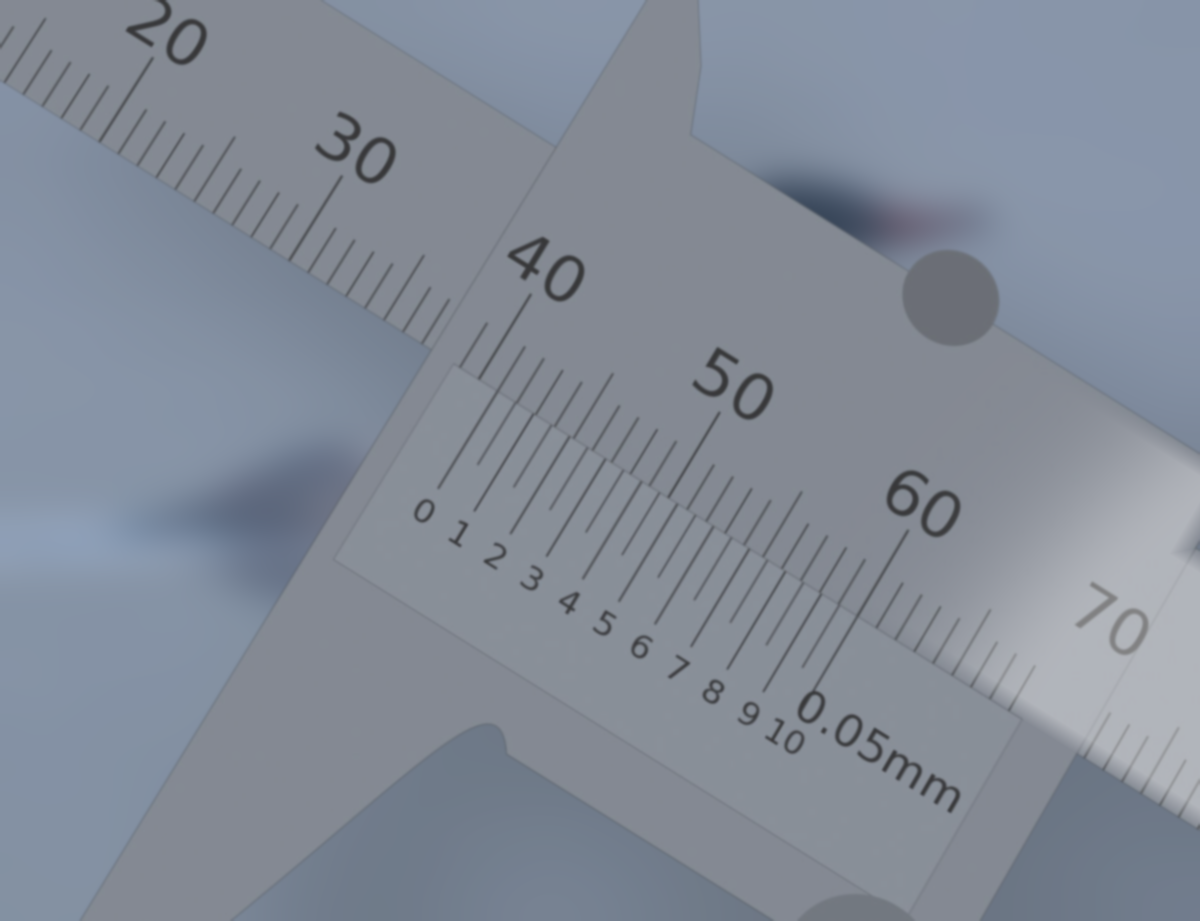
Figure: 41.0mm
